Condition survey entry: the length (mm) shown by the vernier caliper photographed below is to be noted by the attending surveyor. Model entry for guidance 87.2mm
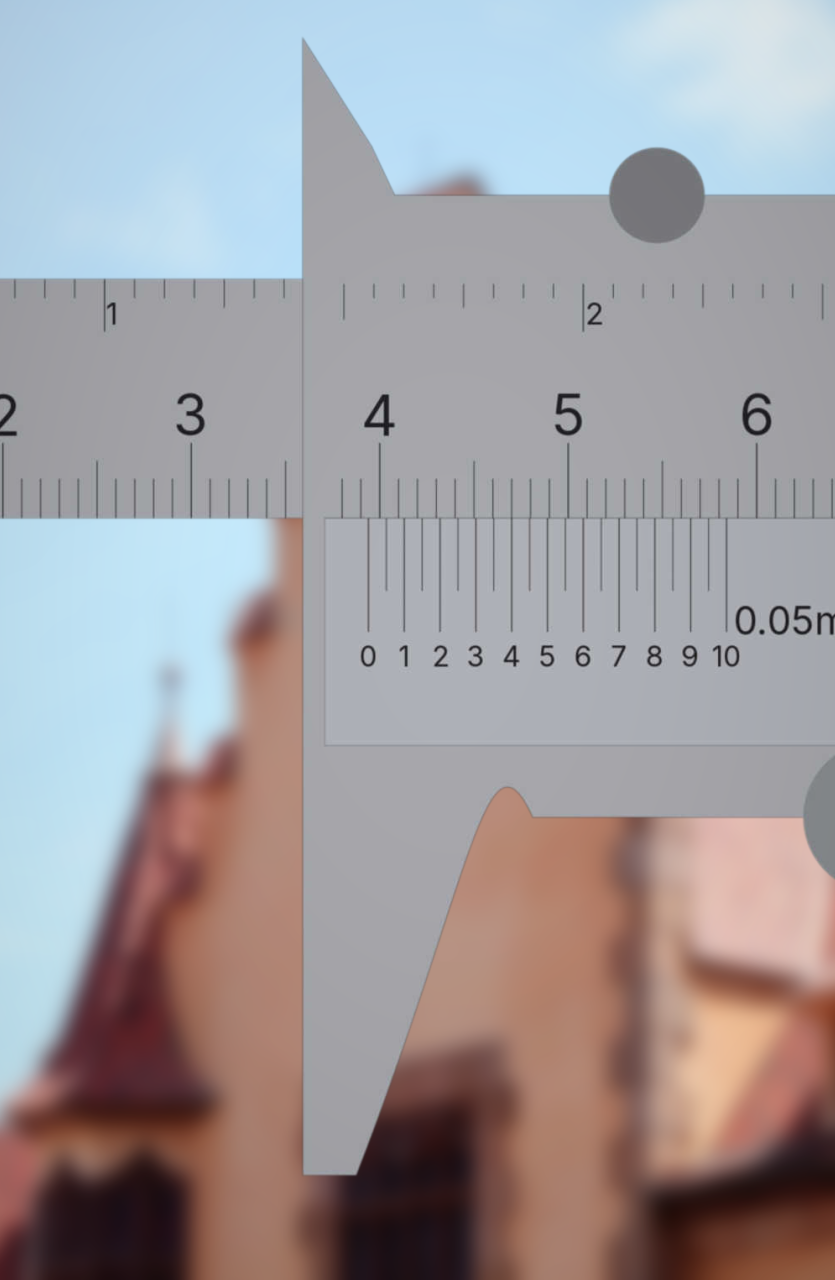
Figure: 39.4mm
